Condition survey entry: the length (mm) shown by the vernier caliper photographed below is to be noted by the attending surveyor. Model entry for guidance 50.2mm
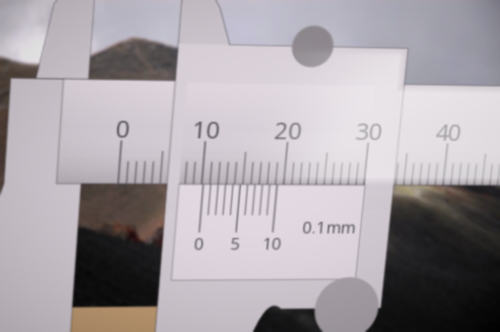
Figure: 10.2mm
